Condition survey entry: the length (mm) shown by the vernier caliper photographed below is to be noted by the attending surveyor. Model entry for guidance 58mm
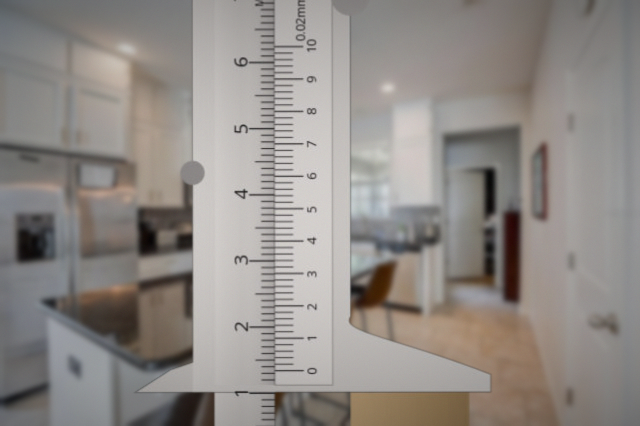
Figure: 13.4mm
